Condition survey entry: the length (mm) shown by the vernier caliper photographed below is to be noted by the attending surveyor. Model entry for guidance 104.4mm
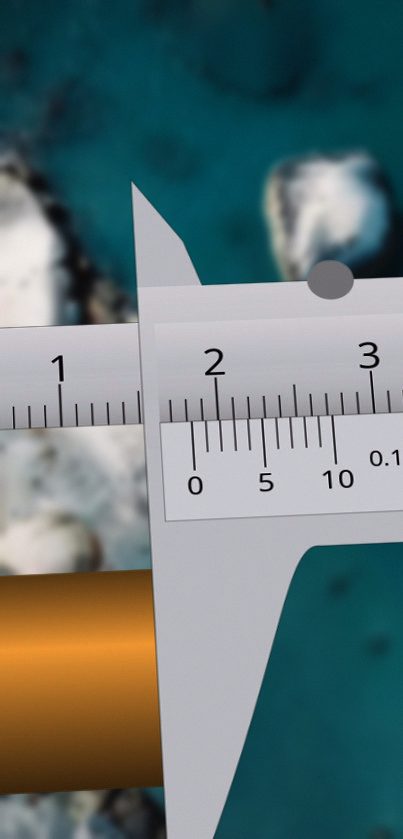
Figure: 18.3mm
